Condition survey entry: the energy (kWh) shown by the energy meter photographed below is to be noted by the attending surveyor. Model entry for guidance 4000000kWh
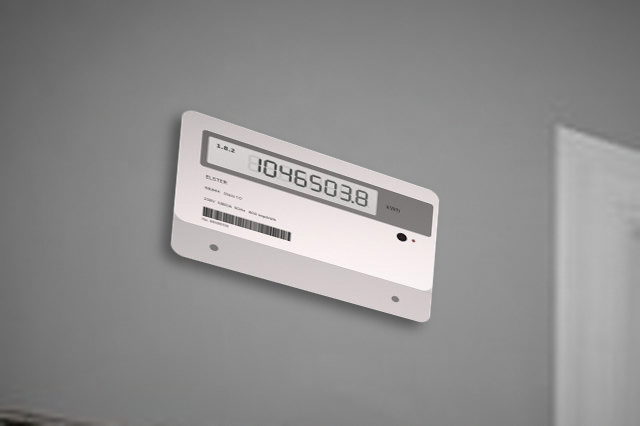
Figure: 1046503.8kWh
